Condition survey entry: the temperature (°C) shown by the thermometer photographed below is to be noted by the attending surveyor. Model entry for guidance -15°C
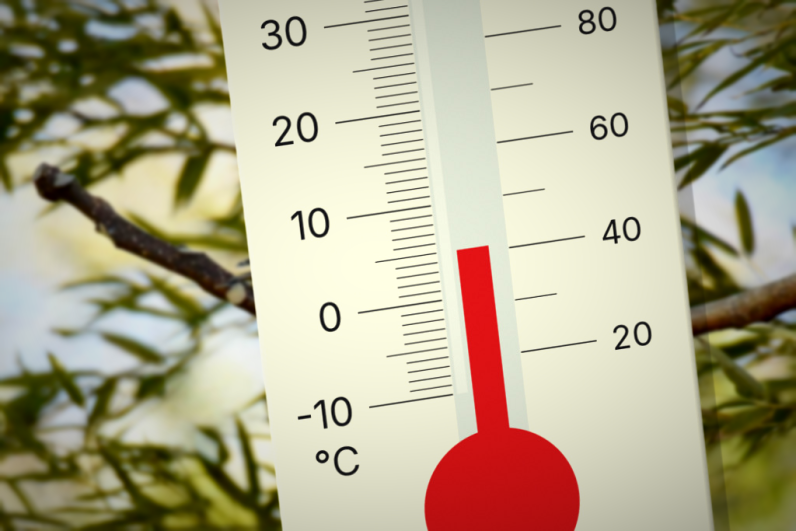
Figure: 5°C
